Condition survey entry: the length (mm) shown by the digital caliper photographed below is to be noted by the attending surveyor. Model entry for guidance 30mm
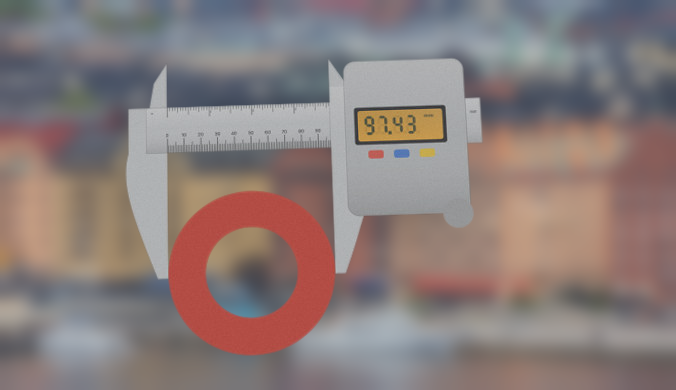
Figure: 97.43mm
